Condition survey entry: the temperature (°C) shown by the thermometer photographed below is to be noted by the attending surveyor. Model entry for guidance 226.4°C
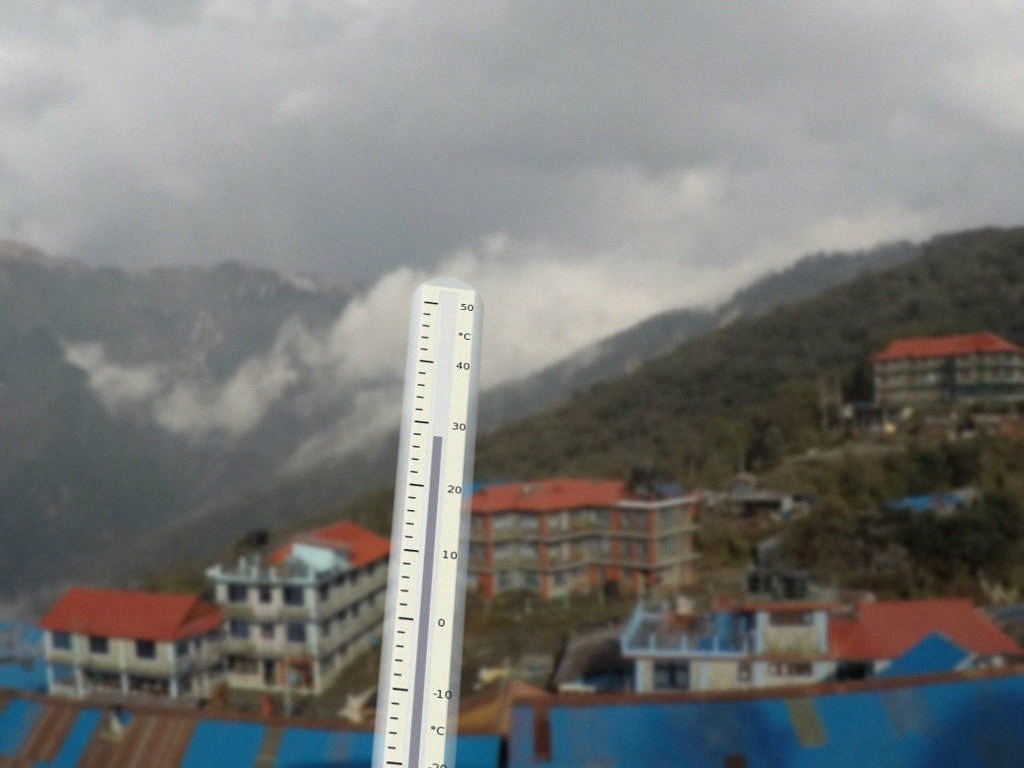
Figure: 28°C
